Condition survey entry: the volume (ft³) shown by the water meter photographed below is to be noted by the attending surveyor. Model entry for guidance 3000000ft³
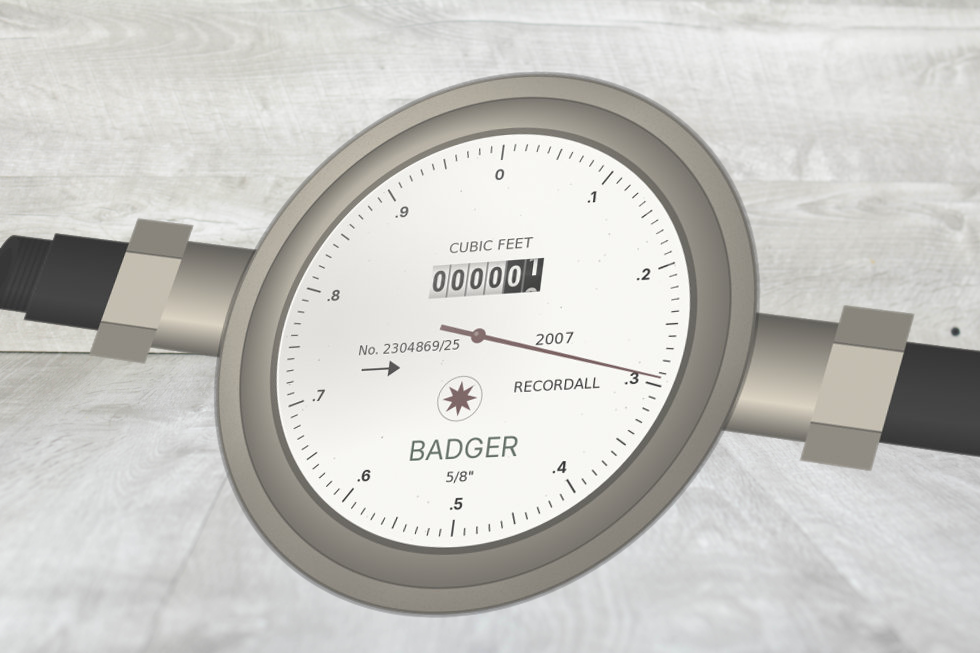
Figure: 1.29ft³
